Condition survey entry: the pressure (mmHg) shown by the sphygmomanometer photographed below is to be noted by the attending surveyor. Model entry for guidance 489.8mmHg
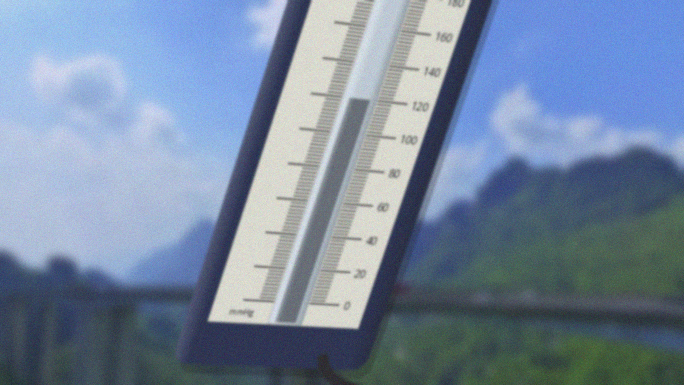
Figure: 120mmHg
